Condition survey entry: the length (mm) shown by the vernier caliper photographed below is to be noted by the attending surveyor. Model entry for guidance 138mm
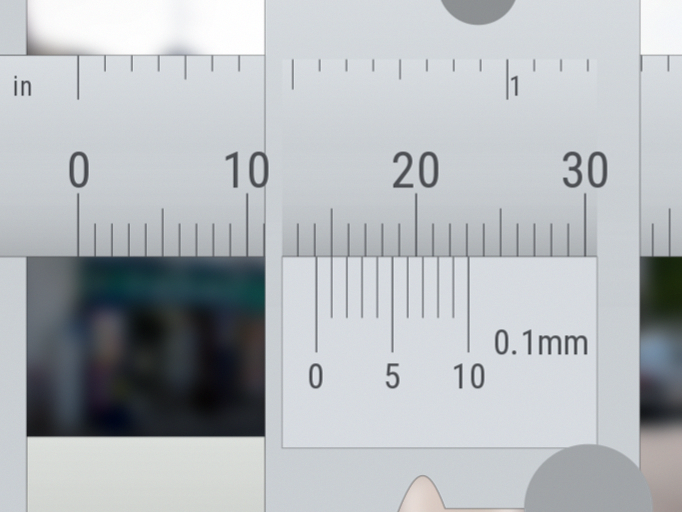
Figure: 14.1mm
